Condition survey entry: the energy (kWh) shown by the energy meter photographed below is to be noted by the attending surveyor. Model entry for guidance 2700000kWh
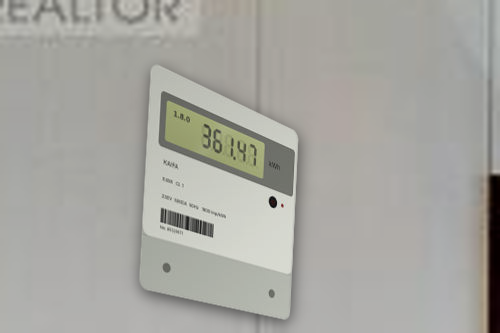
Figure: 361.47kWh
